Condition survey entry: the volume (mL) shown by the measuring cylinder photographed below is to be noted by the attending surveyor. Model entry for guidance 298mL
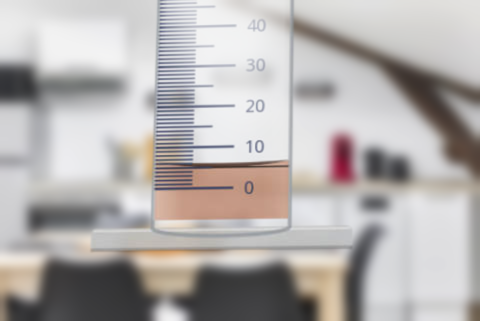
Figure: 5mL
